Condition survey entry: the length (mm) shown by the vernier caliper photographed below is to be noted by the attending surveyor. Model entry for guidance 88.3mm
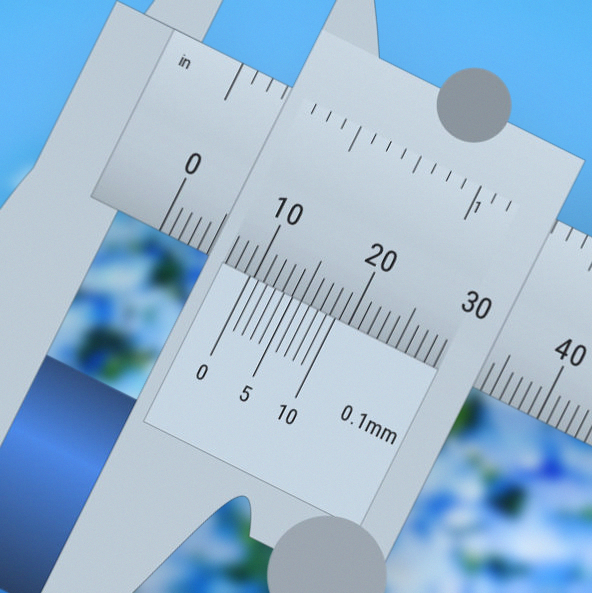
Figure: 9.6mm
